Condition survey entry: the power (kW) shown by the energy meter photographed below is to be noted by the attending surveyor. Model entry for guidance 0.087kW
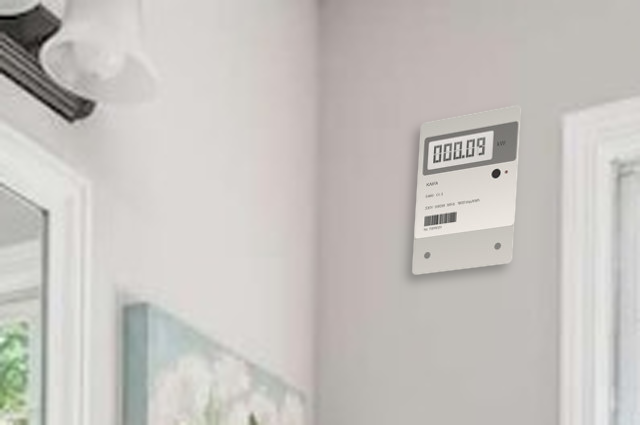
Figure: 0.09kW
